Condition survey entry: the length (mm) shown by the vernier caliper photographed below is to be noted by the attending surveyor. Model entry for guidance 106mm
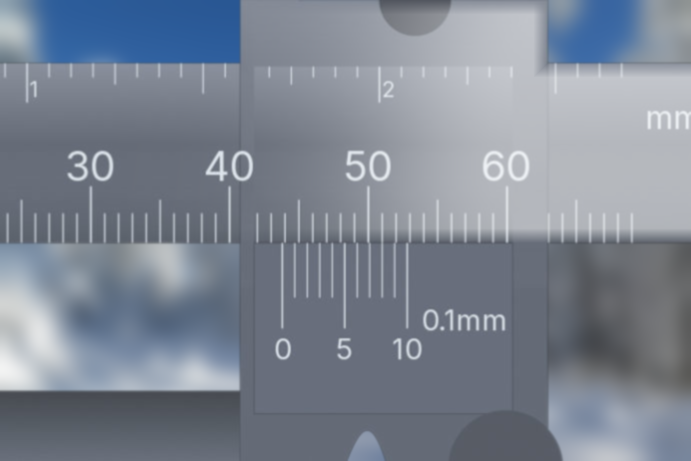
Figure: 43.8mm
